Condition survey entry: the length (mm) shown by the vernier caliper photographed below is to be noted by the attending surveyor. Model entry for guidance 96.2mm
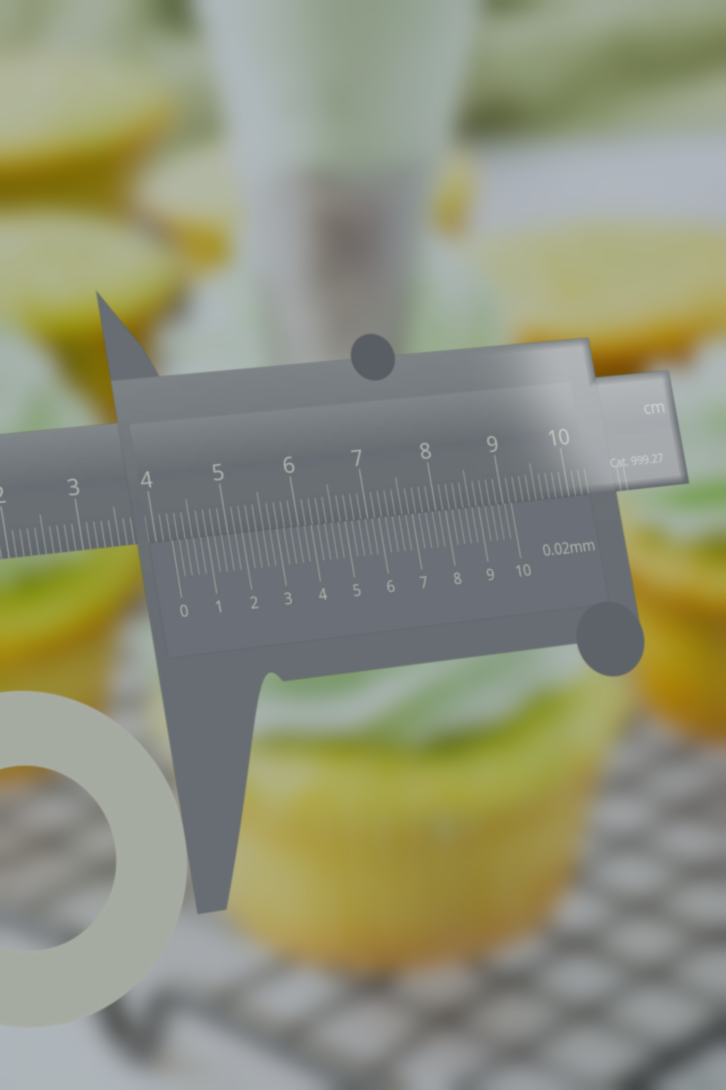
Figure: 42.2mm
